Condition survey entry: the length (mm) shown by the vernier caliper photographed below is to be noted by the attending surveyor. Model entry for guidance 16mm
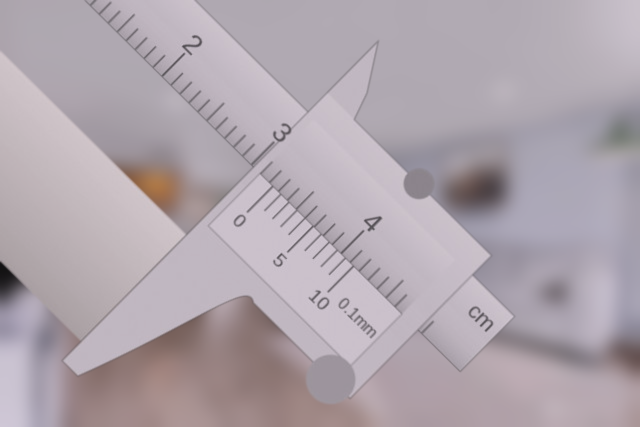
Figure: 32.4mm
